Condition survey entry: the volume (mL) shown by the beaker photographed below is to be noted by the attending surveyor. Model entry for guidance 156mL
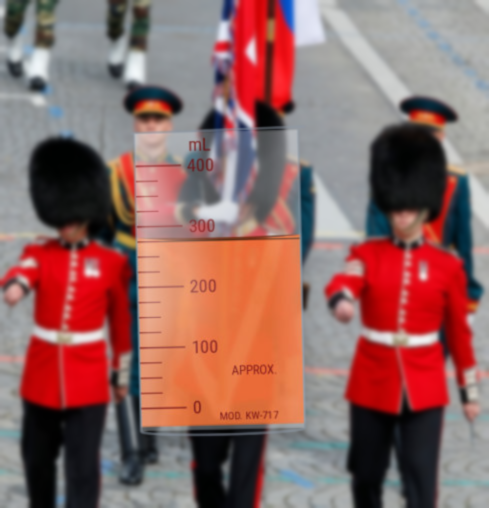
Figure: 275mL
